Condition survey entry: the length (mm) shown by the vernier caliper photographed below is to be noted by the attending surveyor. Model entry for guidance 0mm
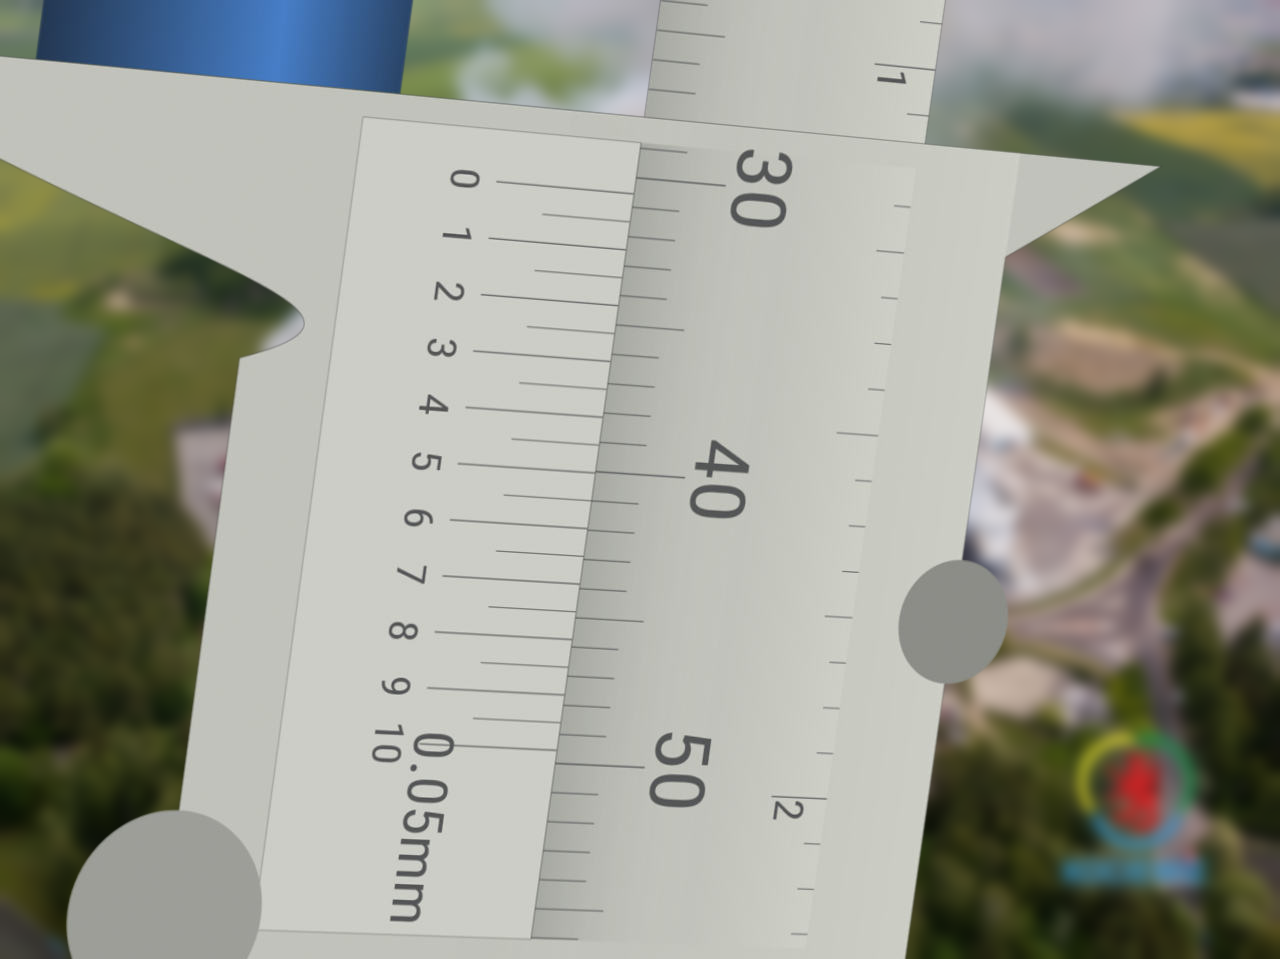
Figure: 30.55mm
